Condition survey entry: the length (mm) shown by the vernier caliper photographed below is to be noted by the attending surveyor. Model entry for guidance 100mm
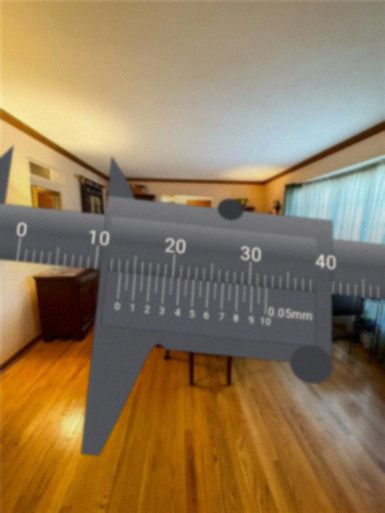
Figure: 13.2mm
